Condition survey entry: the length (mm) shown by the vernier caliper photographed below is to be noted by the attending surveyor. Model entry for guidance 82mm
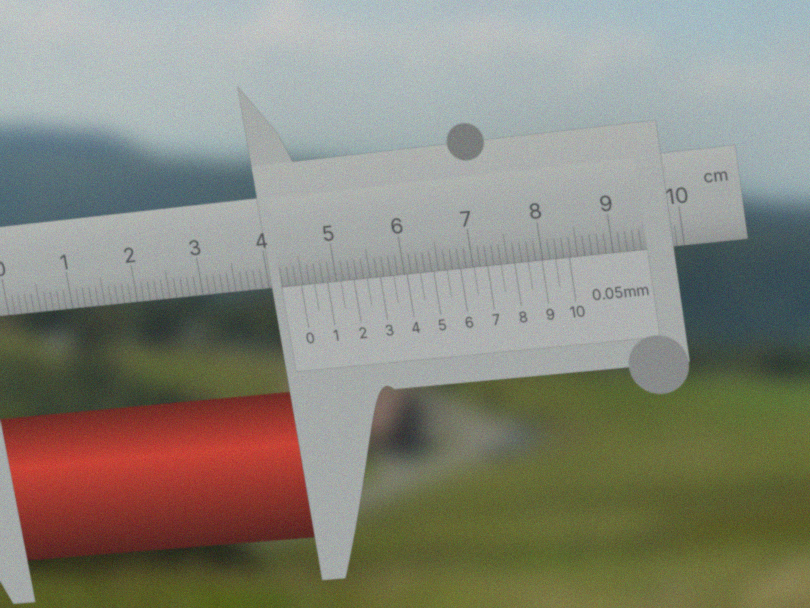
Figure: 44.8mm
